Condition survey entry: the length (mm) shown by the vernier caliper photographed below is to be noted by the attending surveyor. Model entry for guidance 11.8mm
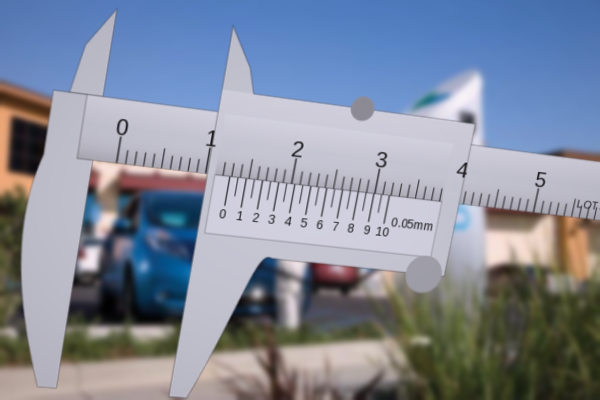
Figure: 12.8mm
